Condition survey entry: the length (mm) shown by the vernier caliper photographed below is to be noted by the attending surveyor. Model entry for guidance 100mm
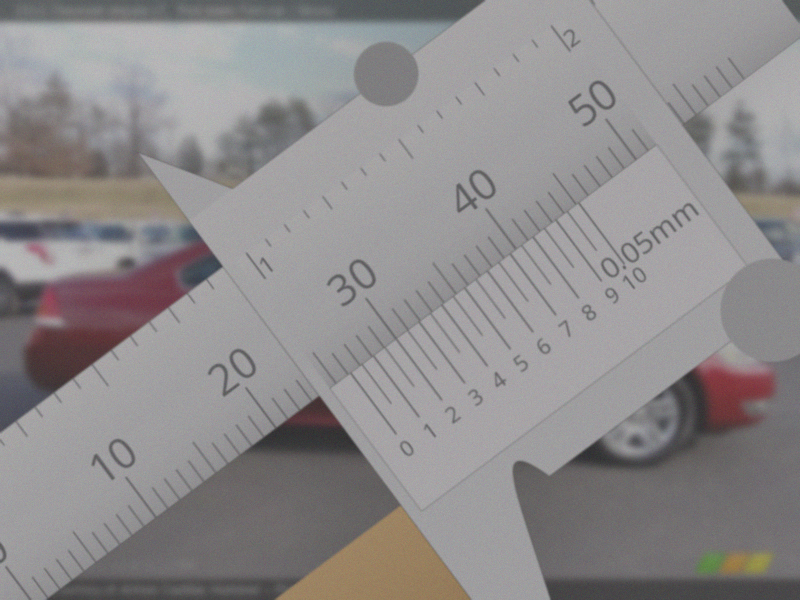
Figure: 26.2mm
